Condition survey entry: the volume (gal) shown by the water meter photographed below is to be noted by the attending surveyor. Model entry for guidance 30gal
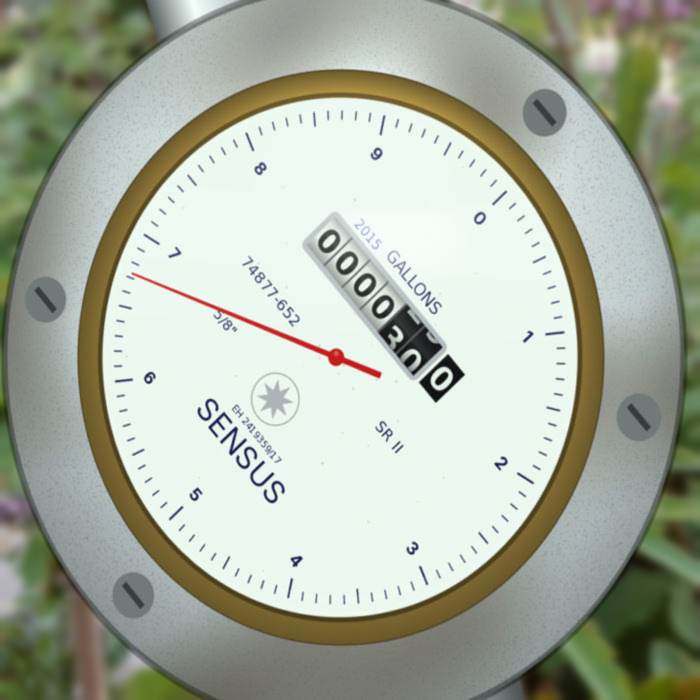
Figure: 296.7gal
